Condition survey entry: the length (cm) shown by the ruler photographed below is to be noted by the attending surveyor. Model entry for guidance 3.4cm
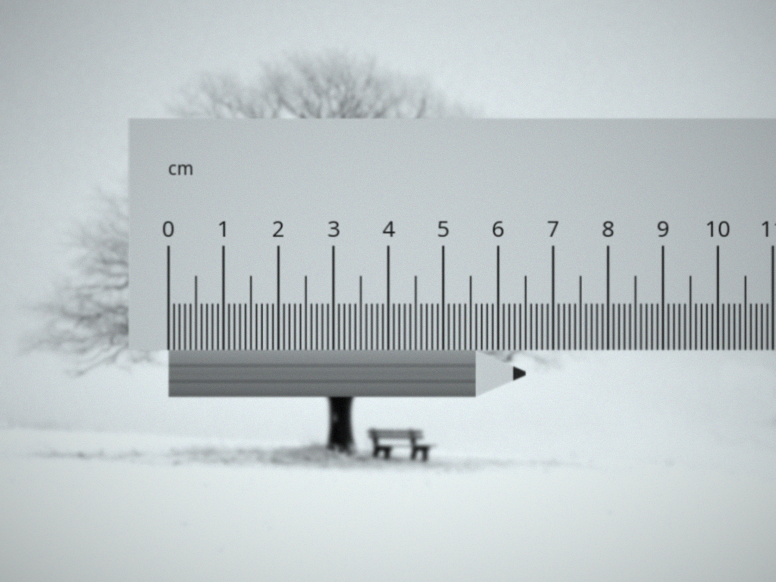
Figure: 6.5cm
